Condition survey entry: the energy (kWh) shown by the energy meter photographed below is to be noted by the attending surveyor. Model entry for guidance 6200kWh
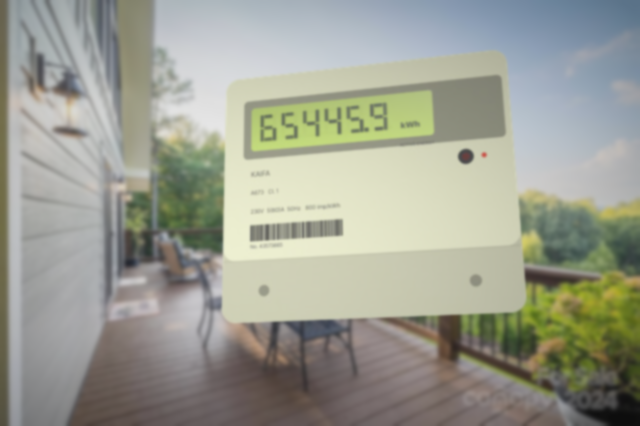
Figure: 65445.9kWh
